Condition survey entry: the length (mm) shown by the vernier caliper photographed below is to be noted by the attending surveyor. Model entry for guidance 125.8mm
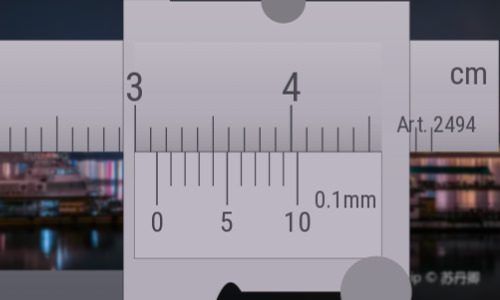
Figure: 31.4mm
